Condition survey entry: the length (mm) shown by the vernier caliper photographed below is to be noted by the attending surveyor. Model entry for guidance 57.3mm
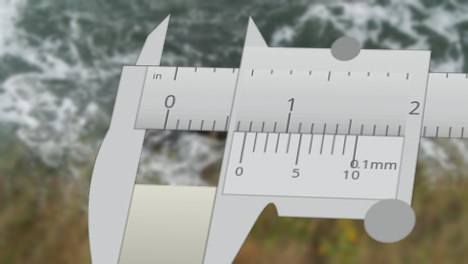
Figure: 6.7mm
